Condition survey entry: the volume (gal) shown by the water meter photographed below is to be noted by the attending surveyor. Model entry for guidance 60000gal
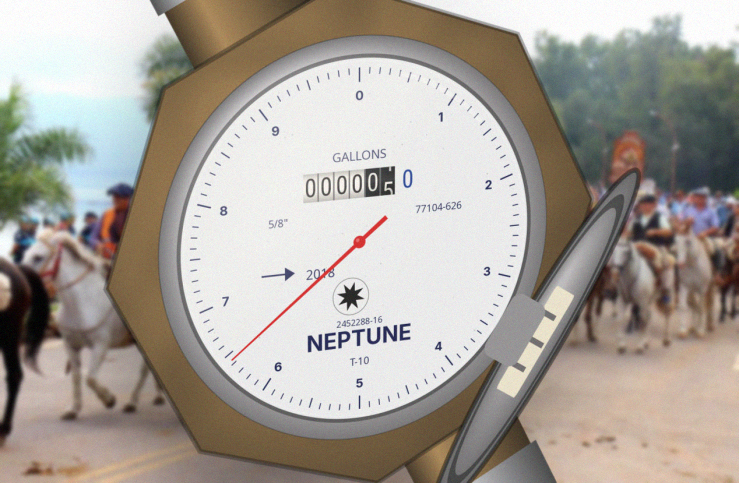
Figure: 46.4gal
